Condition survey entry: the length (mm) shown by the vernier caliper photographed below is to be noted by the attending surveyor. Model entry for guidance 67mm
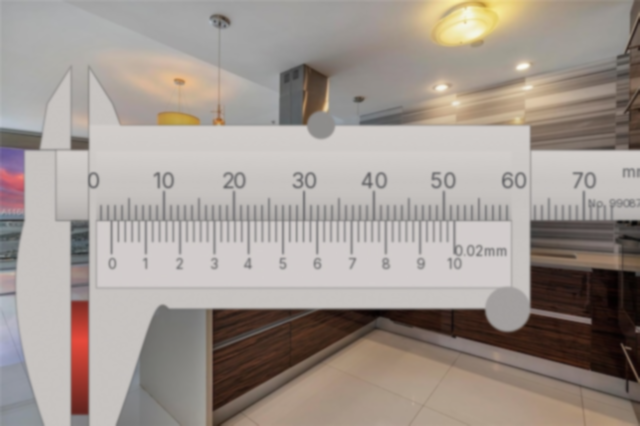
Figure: 2.5mm
